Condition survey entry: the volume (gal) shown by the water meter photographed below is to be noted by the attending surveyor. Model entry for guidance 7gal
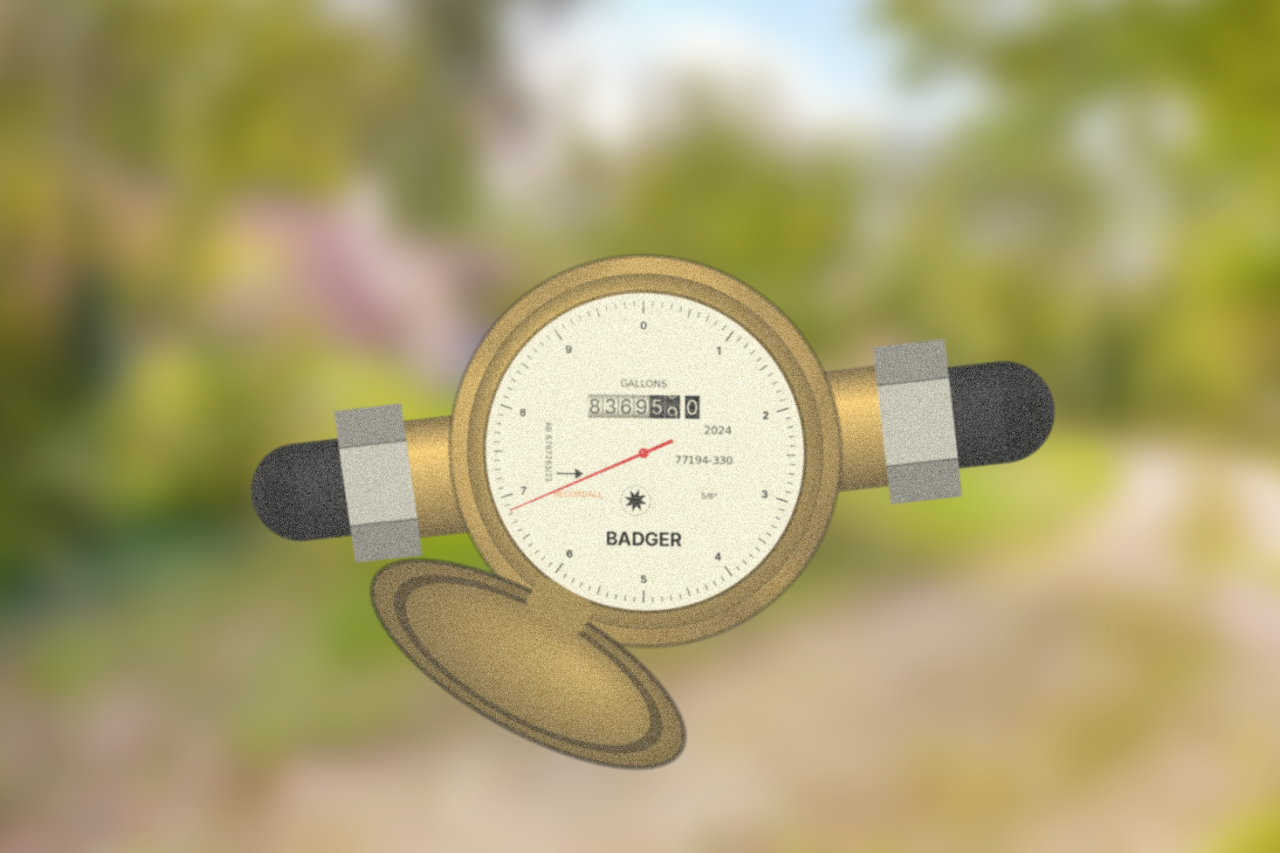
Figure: 8369586.8gal
